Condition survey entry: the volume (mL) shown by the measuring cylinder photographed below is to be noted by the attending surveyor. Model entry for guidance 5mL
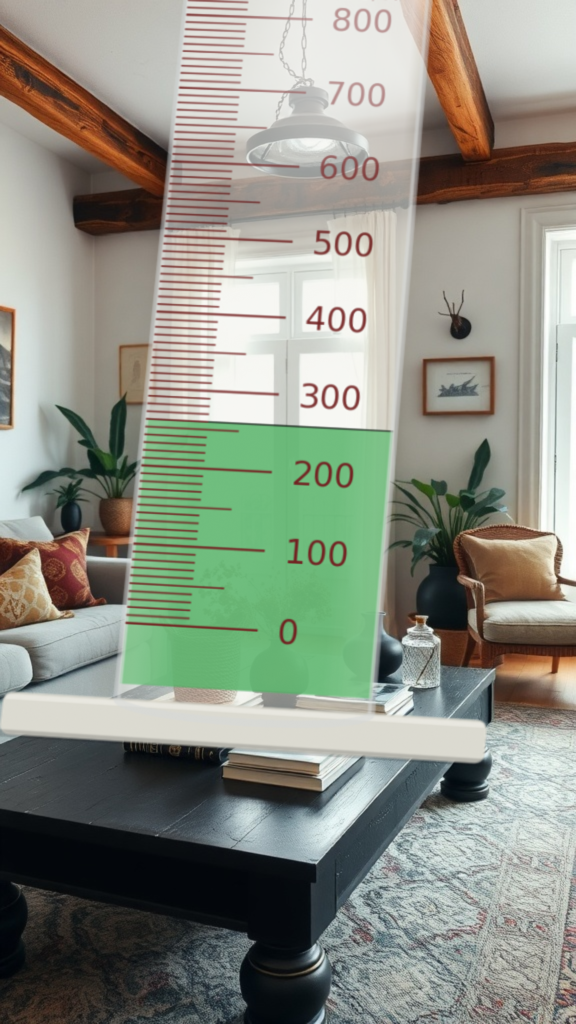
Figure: 260mL
